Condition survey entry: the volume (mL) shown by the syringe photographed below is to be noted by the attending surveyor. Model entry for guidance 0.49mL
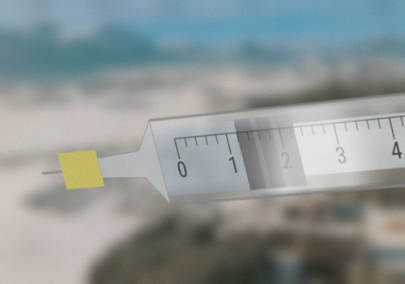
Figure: 1.2mL
